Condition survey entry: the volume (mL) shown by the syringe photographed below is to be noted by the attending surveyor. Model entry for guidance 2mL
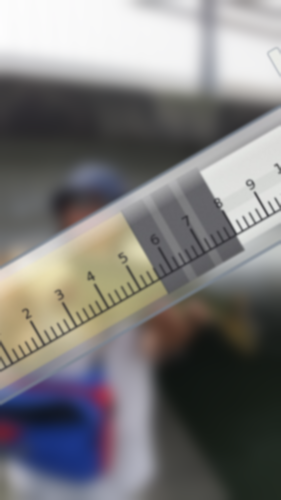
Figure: 5.6mL
